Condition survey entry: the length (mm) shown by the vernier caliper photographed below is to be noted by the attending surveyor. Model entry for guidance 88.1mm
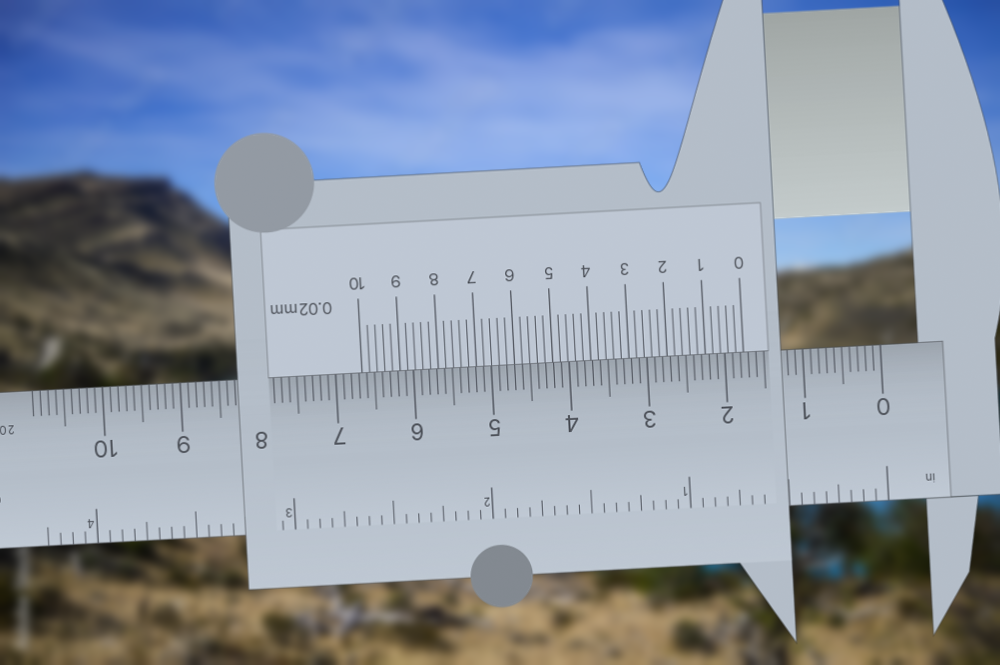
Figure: 17.6mm
